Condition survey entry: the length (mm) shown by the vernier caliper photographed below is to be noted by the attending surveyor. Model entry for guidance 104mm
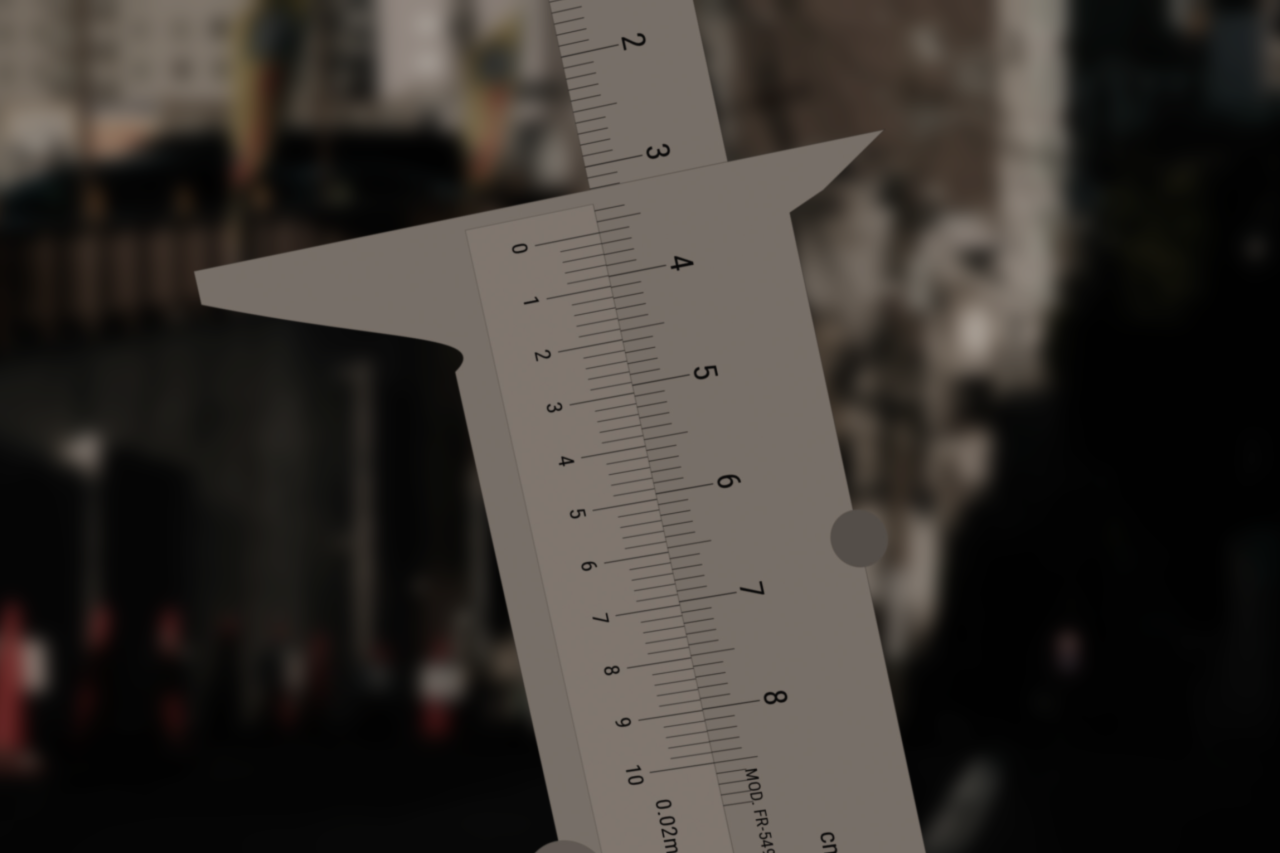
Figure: 36.0mm
